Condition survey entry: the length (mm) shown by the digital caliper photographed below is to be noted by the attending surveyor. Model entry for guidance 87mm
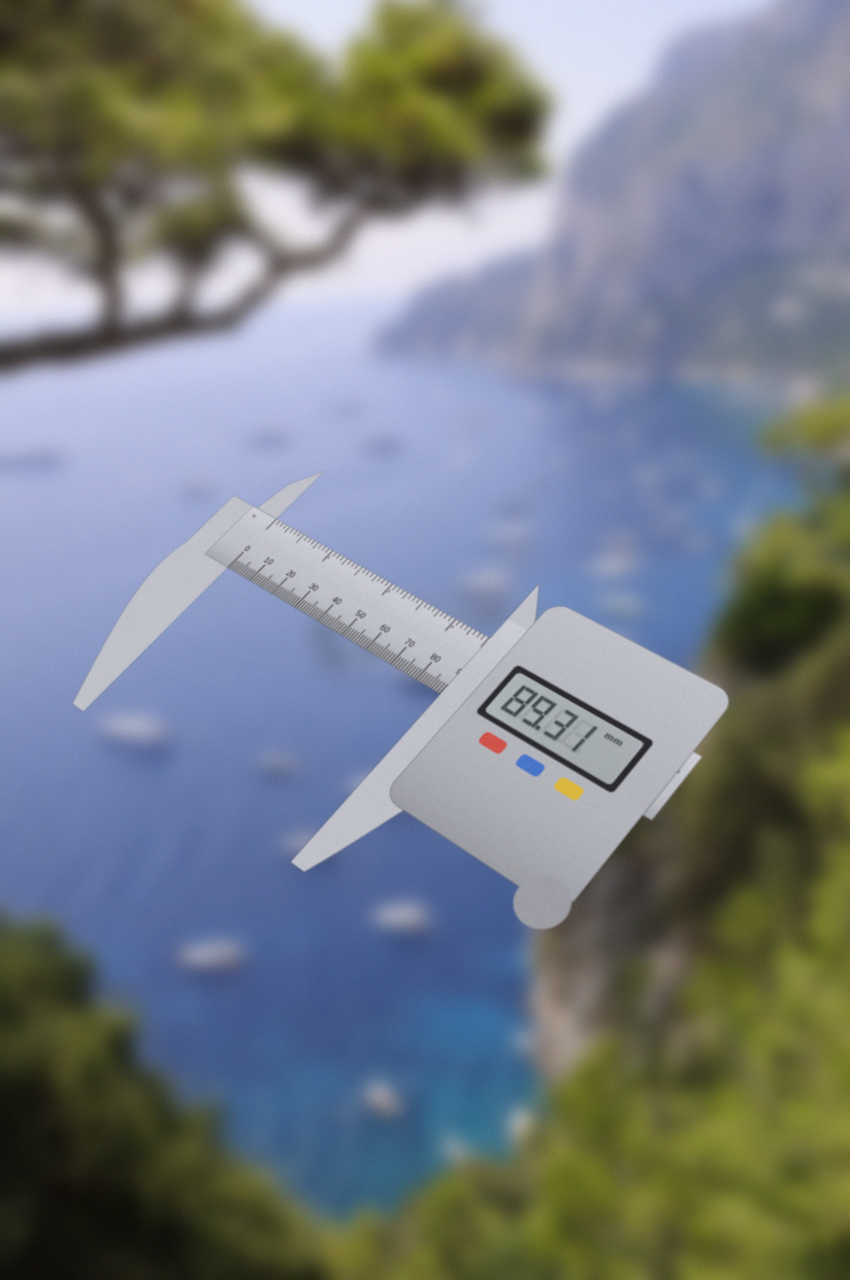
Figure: 89.31mm
